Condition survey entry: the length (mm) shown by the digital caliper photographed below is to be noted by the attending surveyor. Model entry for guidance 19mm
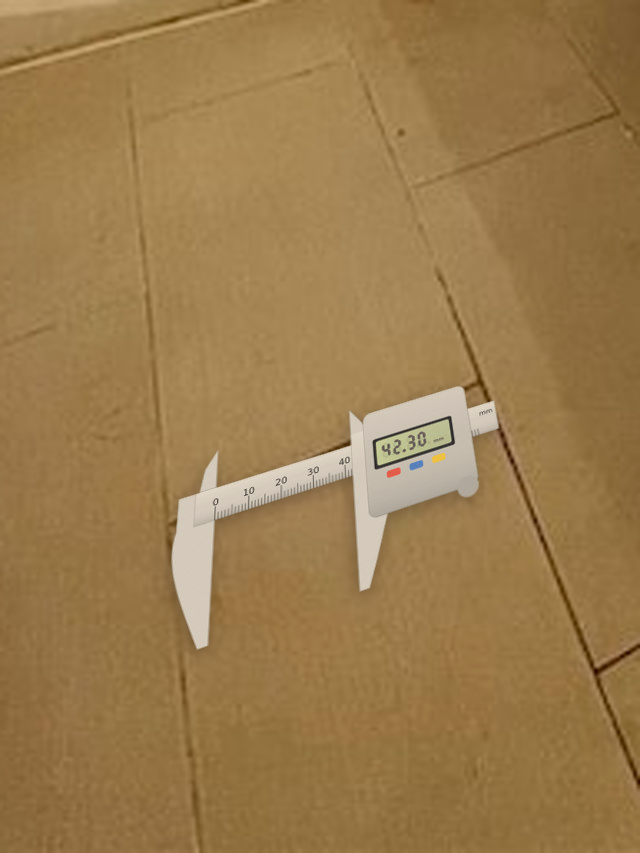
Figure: 42.30mm
